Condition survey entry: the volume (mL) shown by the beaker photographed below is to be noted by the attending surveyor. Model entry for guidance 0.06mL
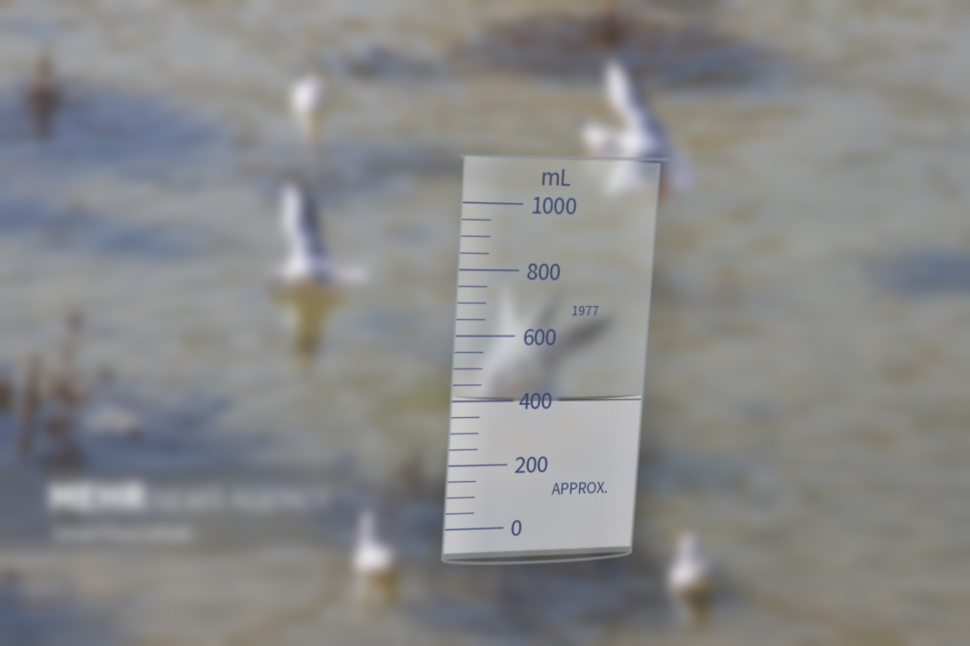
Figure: 400mL
